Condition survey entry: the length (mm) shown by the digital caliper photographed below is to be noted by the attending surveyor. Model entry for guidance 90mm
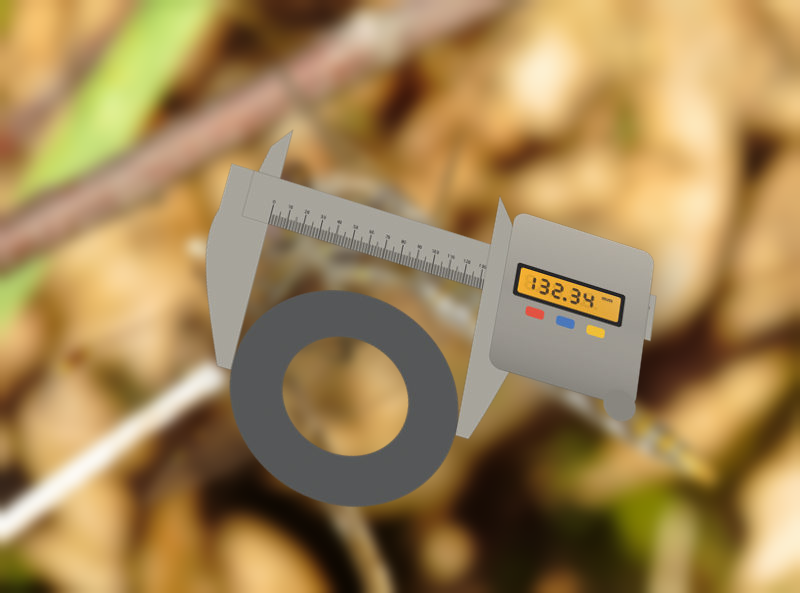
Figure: 132.34mm
